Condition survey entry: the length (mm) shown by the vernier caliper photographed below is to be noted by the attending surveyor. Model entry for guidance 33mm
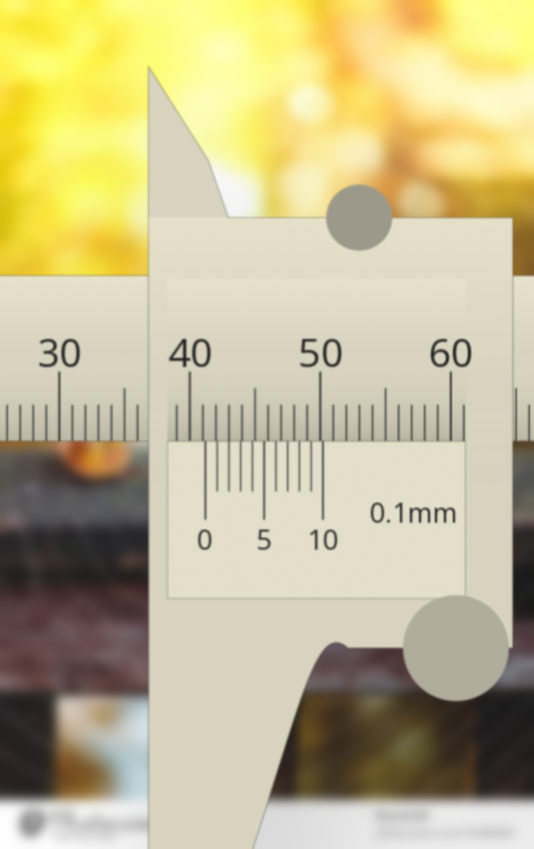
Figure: 41.2mm
